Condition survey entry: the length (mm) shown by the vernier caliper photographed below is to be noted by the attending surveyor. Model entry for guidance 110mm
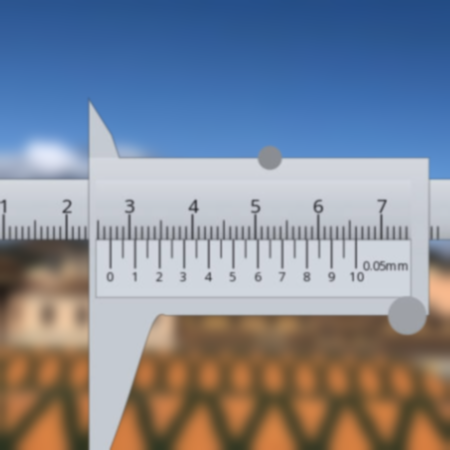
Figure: 27.0mm
